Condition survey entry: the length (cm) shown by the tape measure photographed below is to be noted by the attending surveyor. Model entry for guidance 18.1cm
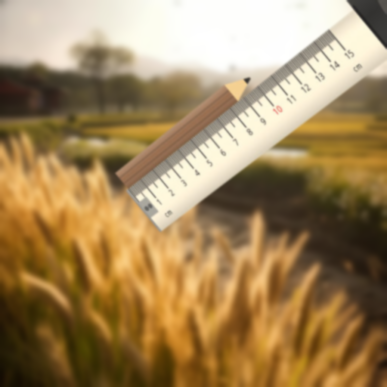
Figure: 10cm
